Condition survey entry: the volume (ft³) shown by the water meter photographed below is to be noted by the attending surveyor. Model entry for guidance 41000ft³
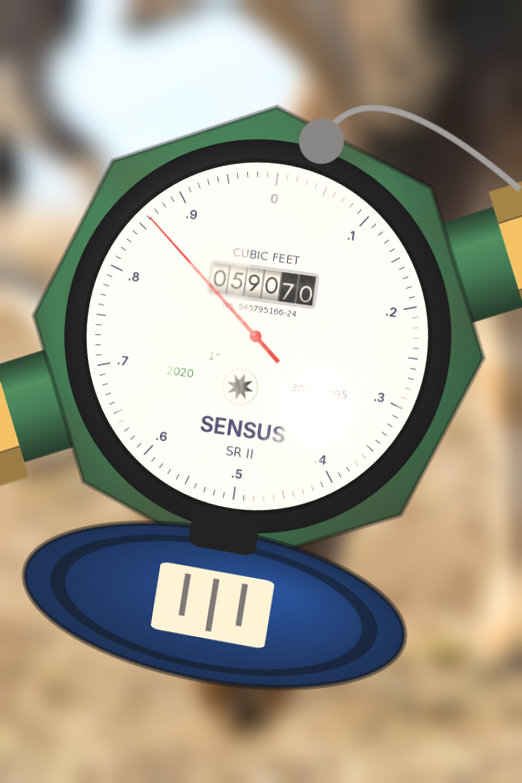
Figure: 59069.86ft³
